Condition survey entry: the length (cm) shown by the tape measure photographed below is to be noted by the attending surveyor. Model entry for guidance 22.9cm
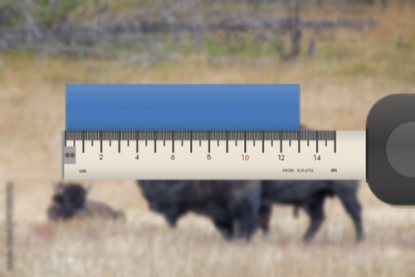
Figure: 13cm
